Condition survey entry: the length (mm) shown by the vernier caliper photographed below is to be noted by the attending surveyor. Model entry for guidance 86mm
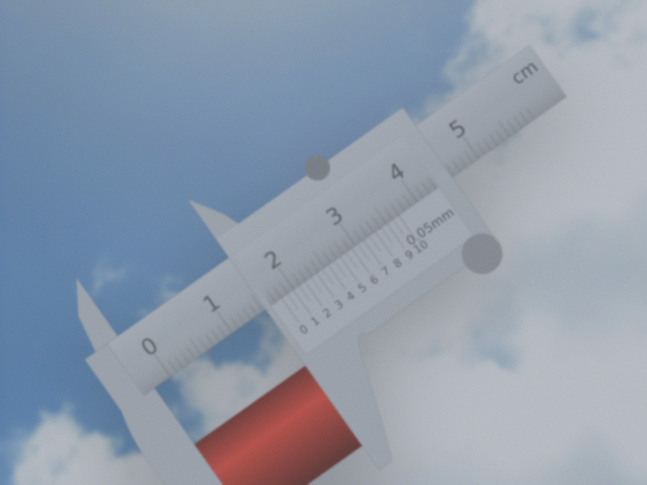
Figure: 18.0mm
